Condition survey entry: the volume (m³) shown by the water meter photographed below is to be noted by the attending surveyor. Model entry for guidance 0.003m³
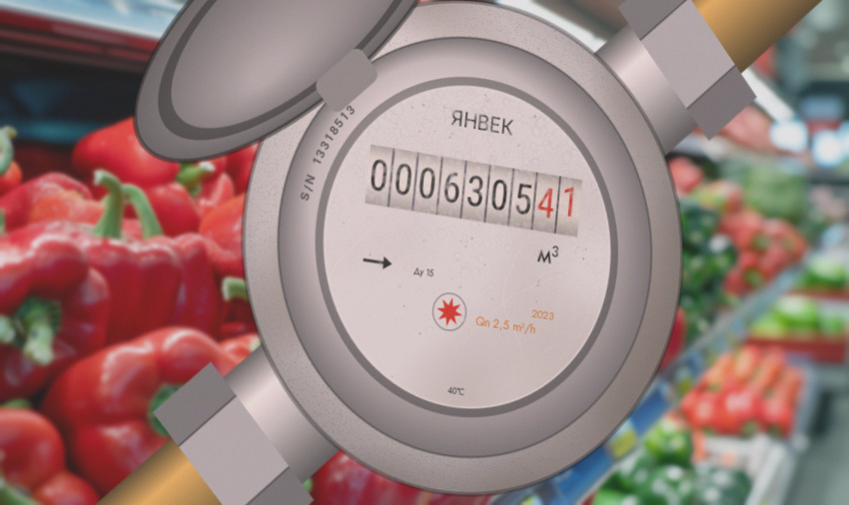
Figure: 6305.41m³
